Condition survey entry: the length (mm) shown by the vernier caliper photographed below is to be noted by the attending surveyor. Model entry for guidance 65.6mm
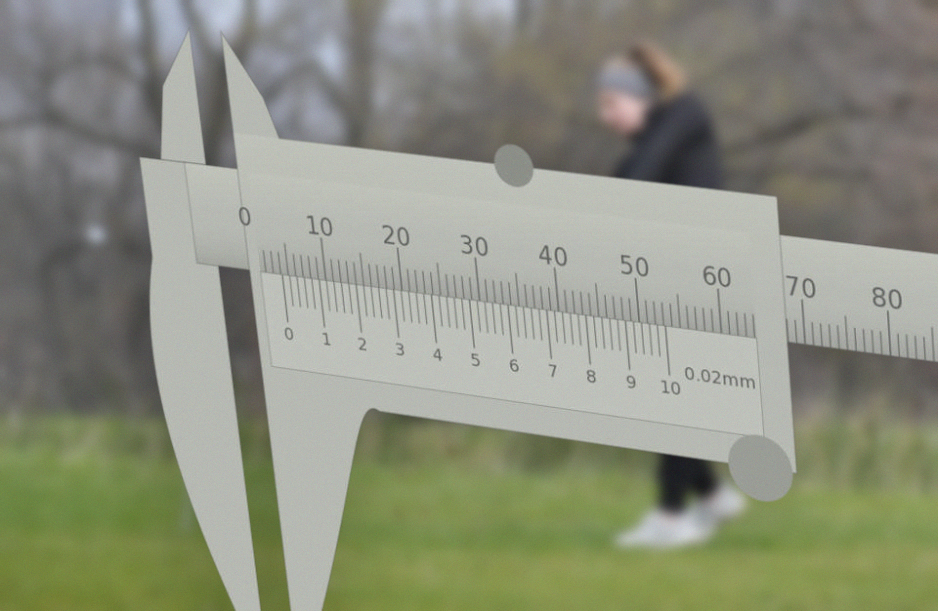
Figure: 4.2mm
